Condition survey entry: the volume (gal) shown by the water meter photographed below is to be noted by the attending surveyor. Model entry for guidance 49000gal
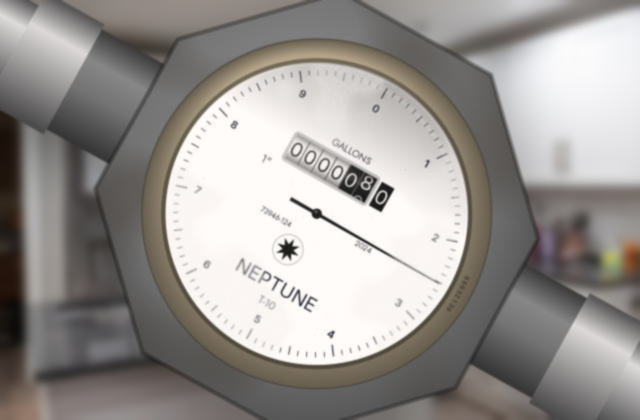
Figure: 82.5gal
